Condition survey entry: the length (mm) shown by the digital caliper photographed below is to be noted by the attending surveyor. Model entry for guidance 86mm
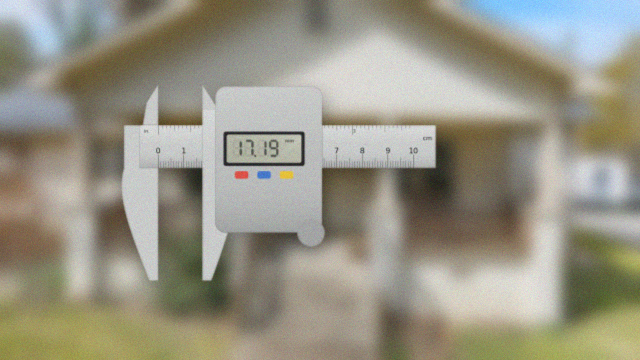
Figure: 17.19mm
